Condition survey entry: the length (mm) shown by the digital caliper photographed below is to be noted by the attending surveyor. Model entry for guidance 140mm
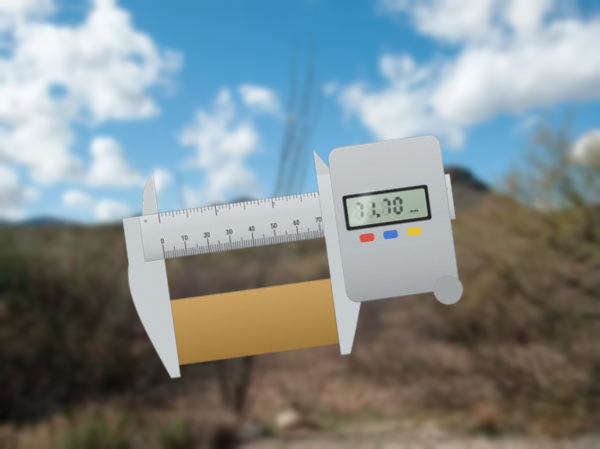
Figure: 71.70mm
